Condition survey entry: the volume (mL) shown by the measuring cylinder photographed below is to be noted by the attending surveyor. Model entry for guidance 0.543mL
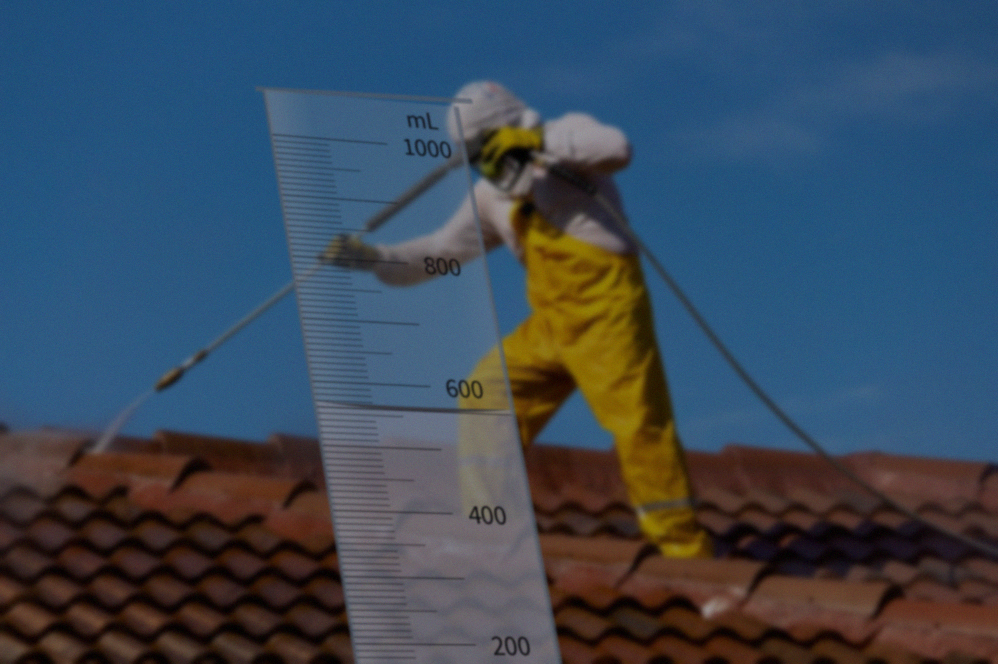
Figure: 560mL
